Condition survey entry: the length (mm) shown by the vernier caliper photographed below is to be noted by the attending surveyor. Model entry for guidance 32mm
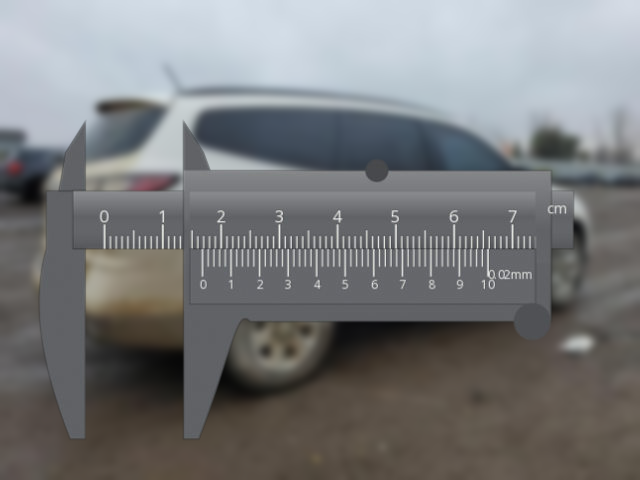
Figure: 16.8mm
